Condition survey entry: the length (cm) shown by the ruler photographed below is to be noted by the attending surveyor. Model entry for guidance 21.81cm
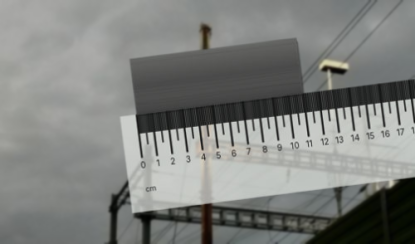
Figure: 11cm
